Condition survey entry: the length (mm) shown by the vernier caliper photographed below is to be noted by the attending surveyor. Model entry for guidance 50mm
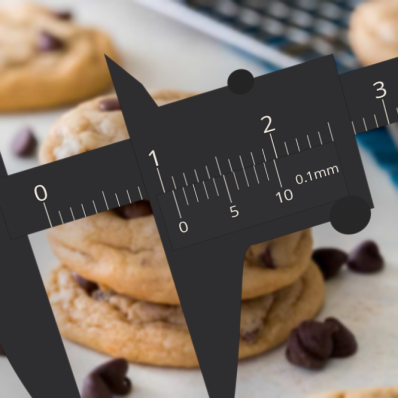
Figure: 10.7mm
